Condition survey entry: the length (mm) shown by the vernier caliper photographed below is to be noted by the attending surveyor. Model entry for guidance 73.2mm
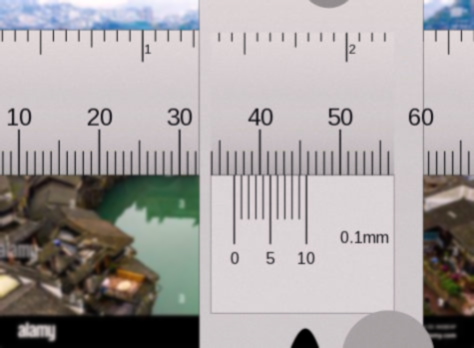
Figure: 36.8mm
